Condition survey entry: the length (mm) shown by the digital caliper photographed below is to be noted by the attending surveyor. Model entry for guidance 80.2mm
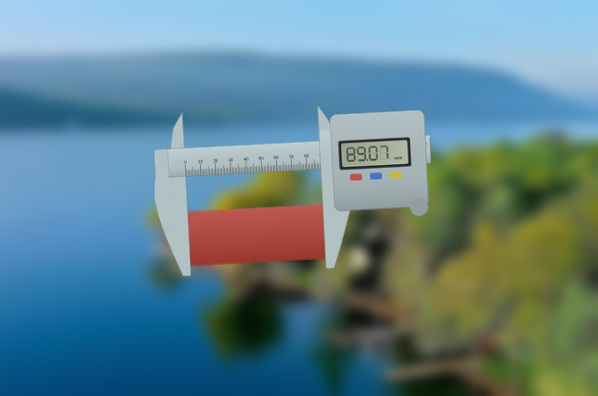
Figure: 89.07mm
